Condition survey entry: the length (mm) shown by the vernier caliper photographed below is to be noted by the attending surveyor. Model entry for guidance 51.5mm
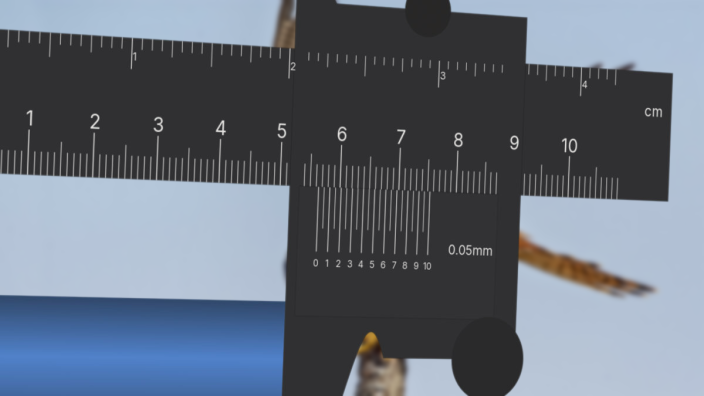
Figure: 56.4mm
